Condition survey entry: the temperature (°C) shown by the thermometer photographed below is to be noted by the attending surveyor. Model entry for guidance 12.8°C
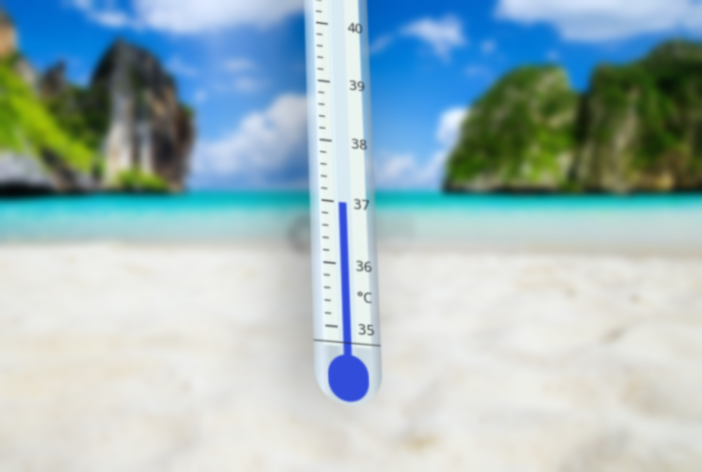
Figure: 37°C
